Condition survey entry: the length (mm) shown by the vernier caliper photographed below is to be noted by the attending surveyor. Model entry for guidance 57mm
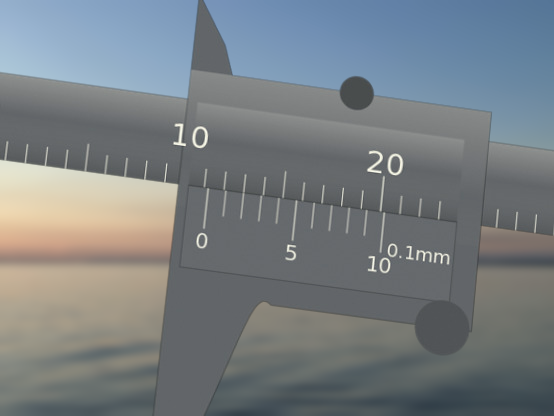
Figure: 11.2mm
